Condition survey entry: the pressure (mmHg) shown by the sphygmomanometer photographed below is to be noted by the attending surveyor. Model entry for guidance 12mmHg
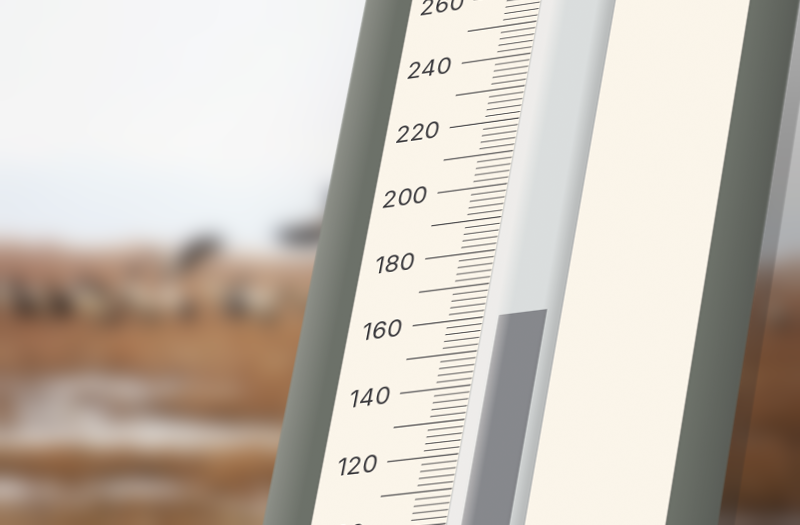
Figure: 160mmHg
